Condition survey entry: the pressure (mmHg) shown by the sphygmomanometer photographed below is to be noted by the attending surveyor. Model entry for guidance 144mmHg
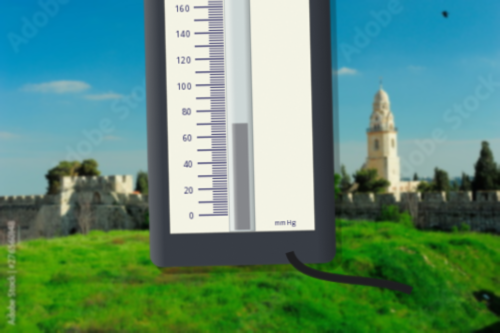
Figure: 70mmHg
